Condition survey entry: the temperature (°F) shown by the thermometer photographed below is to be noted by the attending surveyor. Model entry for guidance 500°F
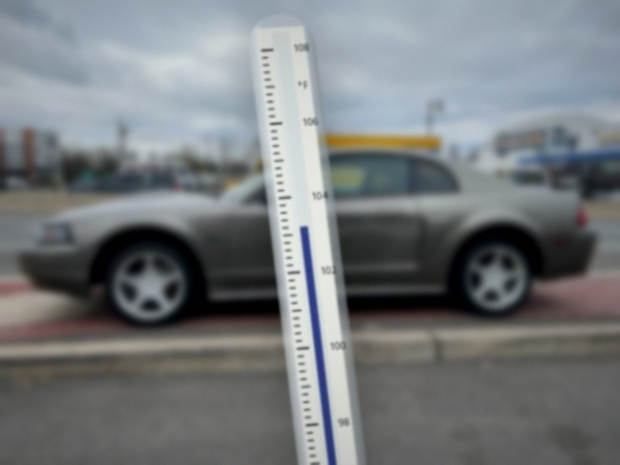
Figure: 103.2°F
